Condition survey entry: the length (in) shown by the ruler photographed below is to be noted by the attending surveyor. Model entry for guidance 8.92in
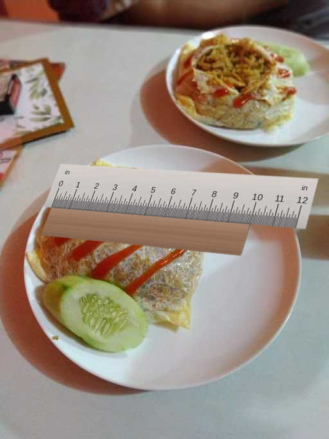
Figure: 10in
